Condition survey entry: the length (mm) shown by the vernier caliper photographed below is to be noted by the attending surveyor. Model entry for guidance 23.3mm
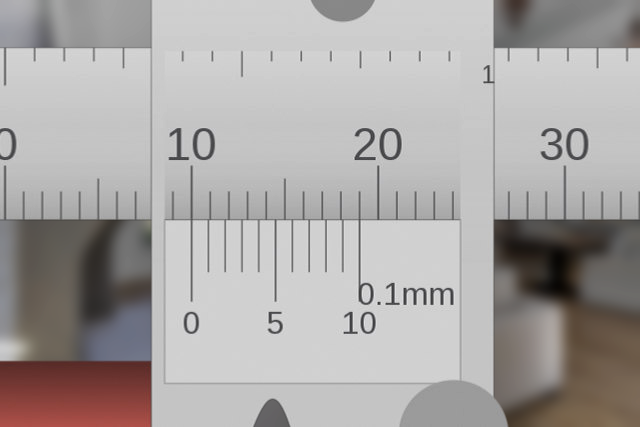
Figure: 10.0mm
